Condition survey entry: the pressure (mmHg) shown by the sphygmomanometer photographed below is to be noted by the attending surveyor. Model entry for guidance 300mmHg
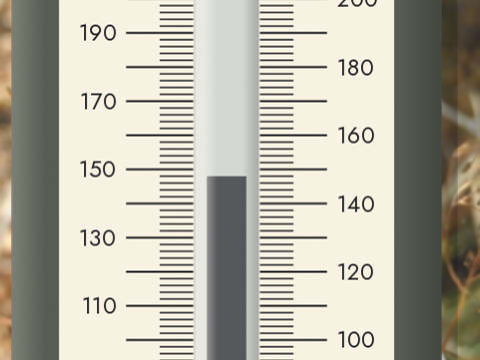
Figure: 148mmHg
